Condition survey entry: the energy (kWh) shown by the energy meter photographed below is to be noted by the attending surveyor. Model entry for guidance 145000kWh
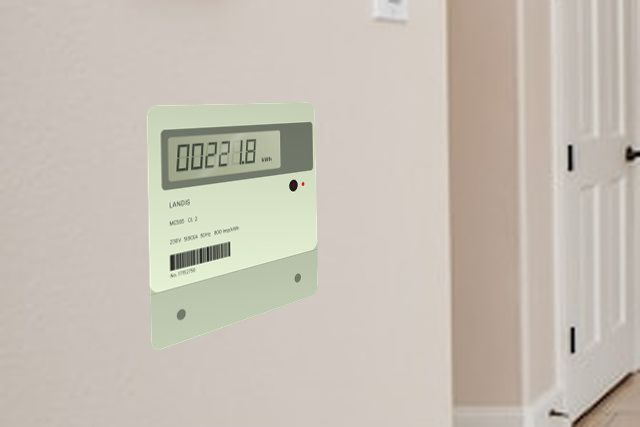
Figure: 221.8kWh
